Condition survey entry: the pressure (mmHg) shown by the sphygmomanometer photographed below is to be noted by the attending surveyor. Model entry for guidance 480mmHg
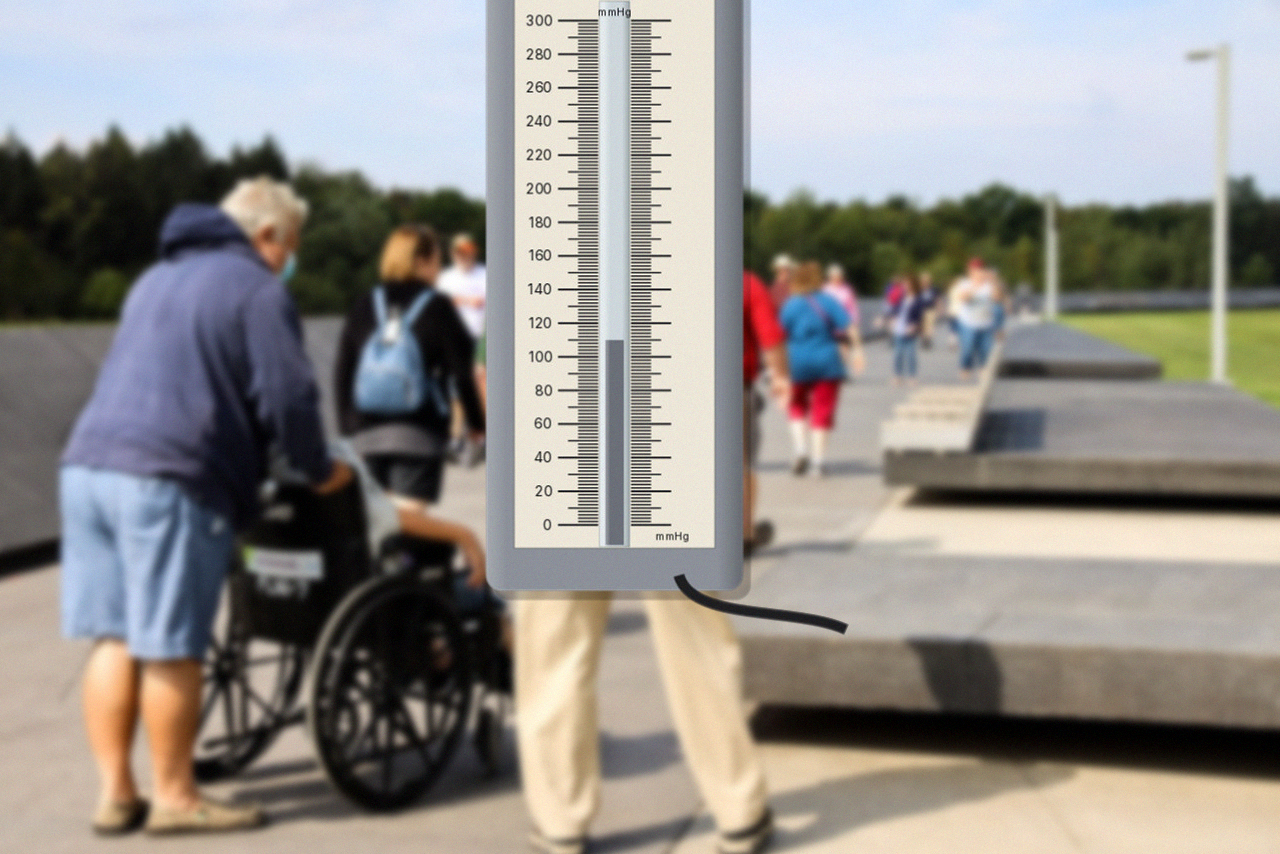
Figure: 110mmHg
